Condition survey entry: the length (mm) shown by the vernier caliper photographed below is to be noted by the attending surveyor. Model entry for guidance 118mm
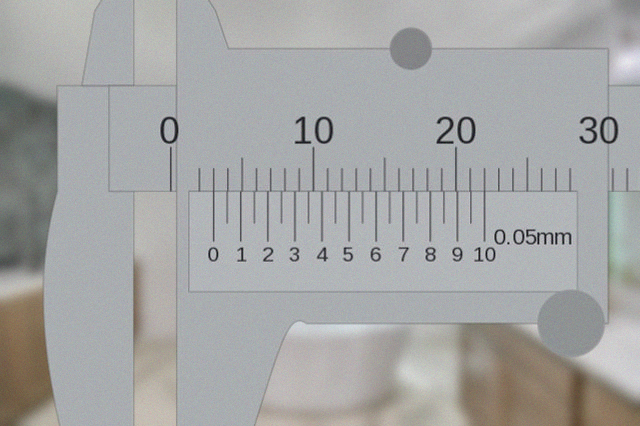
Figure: 3.0mm
